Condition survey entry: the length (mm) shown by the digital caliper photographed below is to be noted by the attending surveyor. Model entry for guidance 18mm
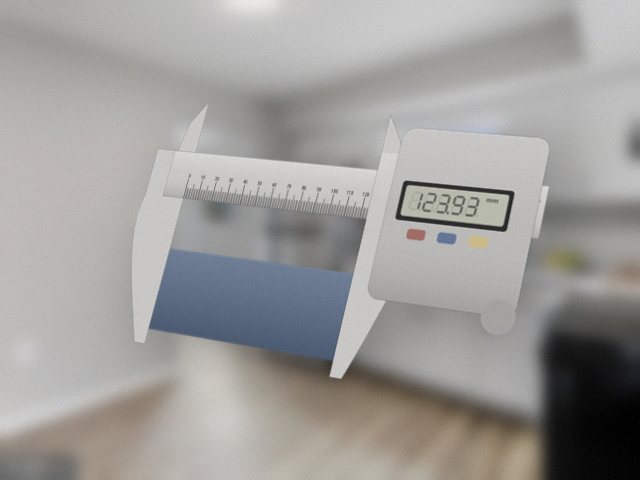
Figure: 123.93mm
